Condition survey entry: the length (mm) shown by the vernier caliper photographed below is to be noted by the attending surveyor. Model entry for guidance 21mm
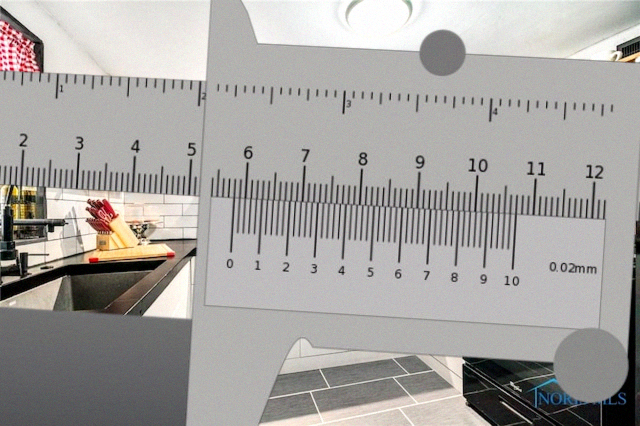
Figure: 58.0mm
